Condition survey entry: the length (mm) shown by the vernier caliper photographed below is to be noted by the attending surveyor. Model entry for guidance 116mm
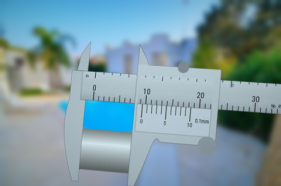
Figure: 9.4mm
